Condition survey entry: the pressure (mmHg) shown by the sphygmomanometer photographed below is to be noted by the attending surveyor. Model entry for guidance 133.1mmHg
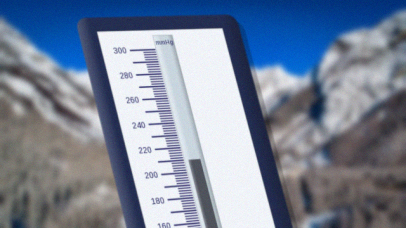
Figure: 210mmHg
